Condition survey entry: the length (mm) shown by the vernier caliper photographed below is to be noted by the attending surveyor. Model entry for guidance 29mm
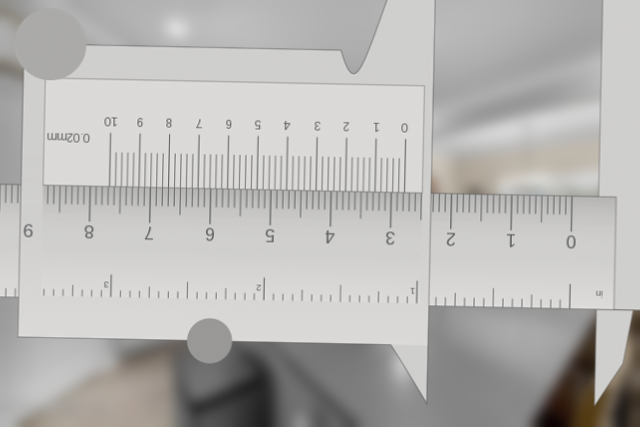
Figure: 27.8mm
